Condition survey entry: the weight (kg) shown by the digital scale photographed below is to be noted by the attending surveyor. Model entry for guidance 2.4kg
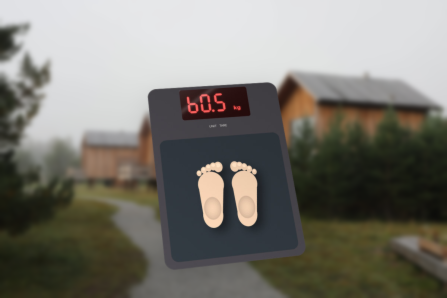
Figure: 60.5kg
